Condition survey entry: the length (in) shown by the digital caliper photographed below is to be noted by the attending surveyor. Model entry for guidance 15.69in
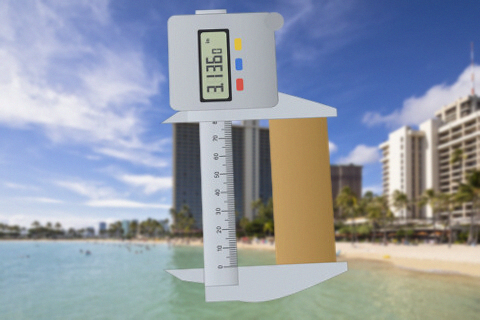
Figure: 3.1360in
